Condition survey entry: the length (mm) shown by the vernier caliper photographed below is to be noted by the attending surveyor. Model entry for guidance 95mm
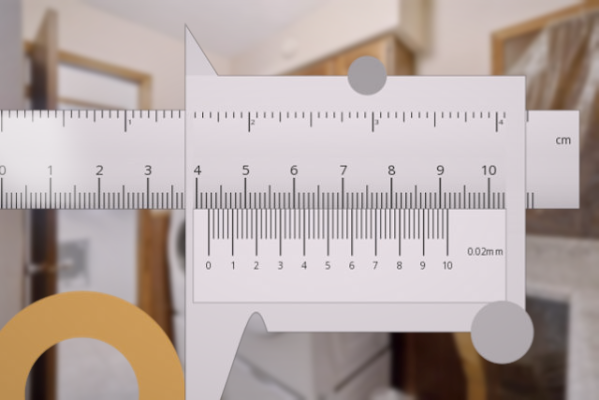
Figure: 42.5mm
